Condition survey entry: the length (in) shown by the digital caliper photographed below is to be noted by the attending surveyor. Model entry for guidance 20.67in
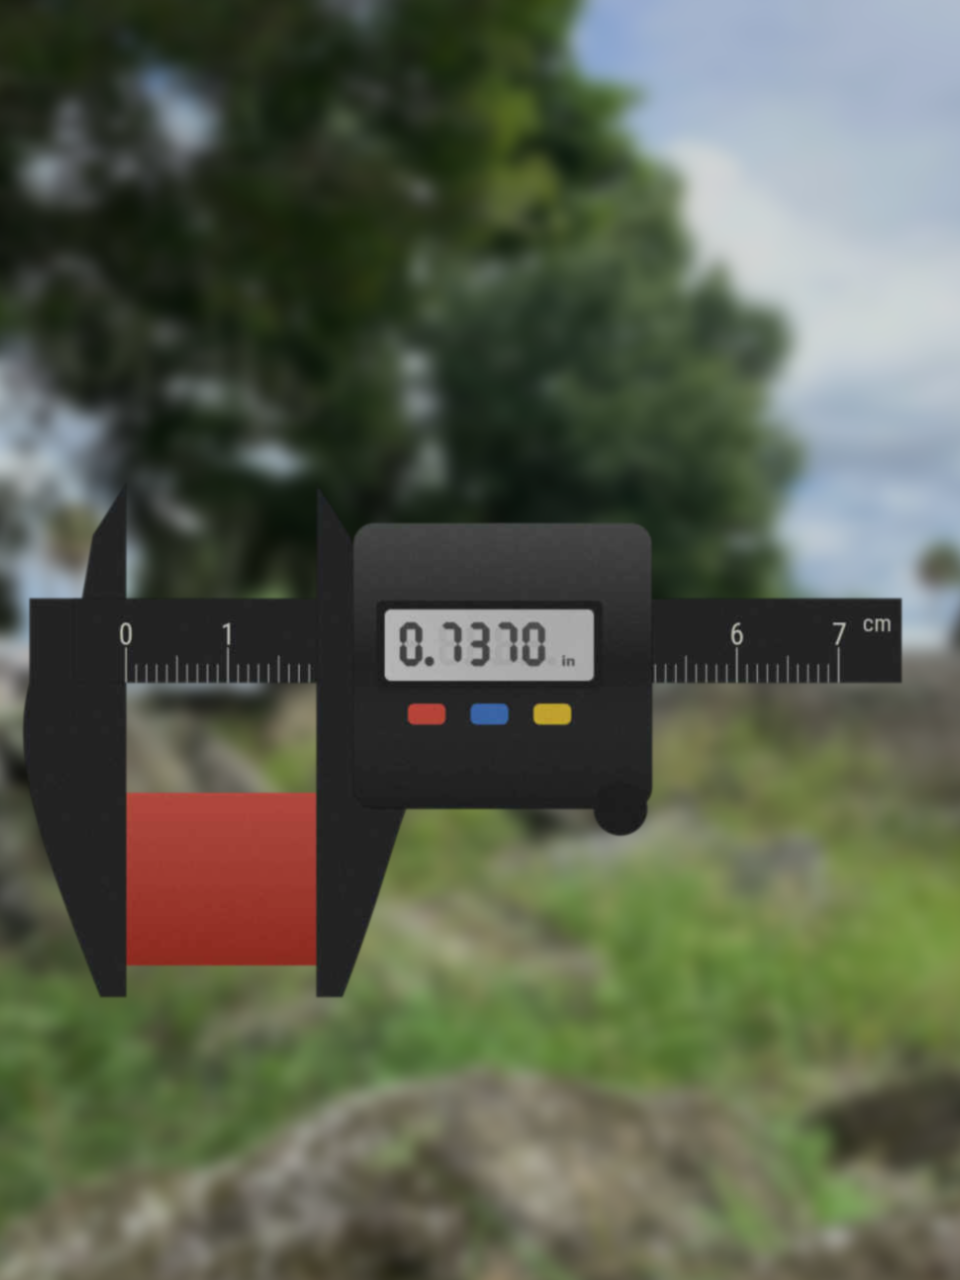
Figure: 0.7370in
